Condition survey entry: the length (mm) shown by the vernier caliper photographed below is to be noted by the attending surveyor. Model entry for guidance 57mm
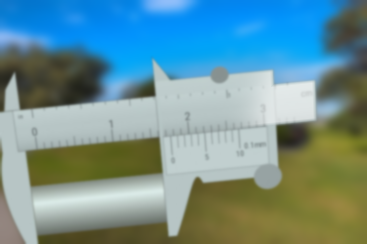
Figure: 17.6mm
